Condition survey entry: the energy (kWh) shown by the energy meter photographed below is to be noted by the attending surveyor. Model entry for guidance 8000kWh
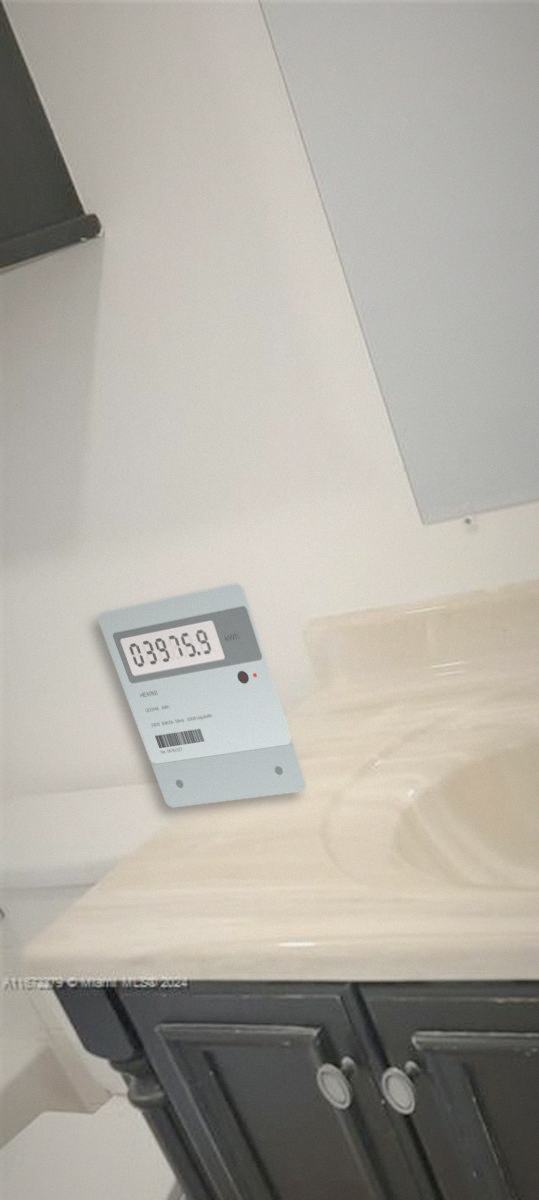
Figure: 3975.9kWh
